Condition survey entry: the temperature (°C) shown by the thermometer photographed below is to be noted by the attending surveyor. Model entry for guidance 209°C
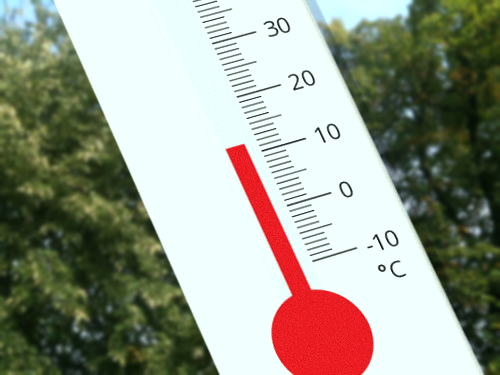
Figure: 12°C
